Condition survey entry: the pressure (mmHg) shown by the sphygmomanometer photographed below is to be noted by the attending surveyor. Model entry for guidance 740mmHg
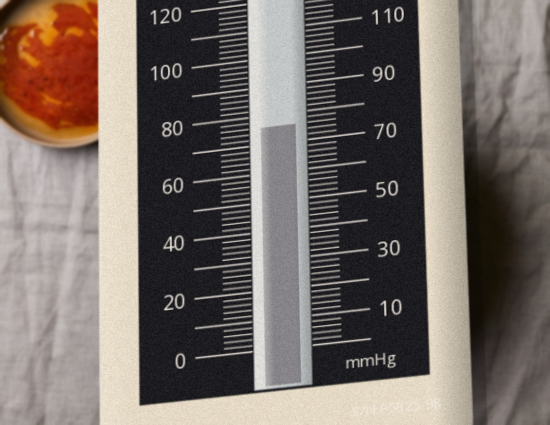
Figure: 76mmHg
